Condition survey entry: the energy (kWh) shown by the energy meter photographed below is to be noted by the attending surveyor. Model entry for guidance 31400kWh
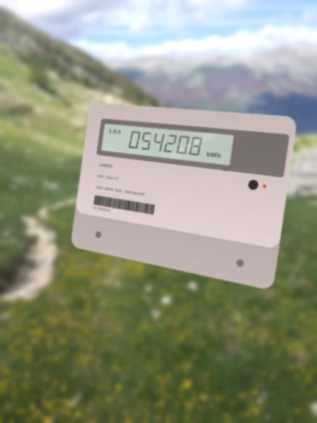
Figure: 54208kWh
